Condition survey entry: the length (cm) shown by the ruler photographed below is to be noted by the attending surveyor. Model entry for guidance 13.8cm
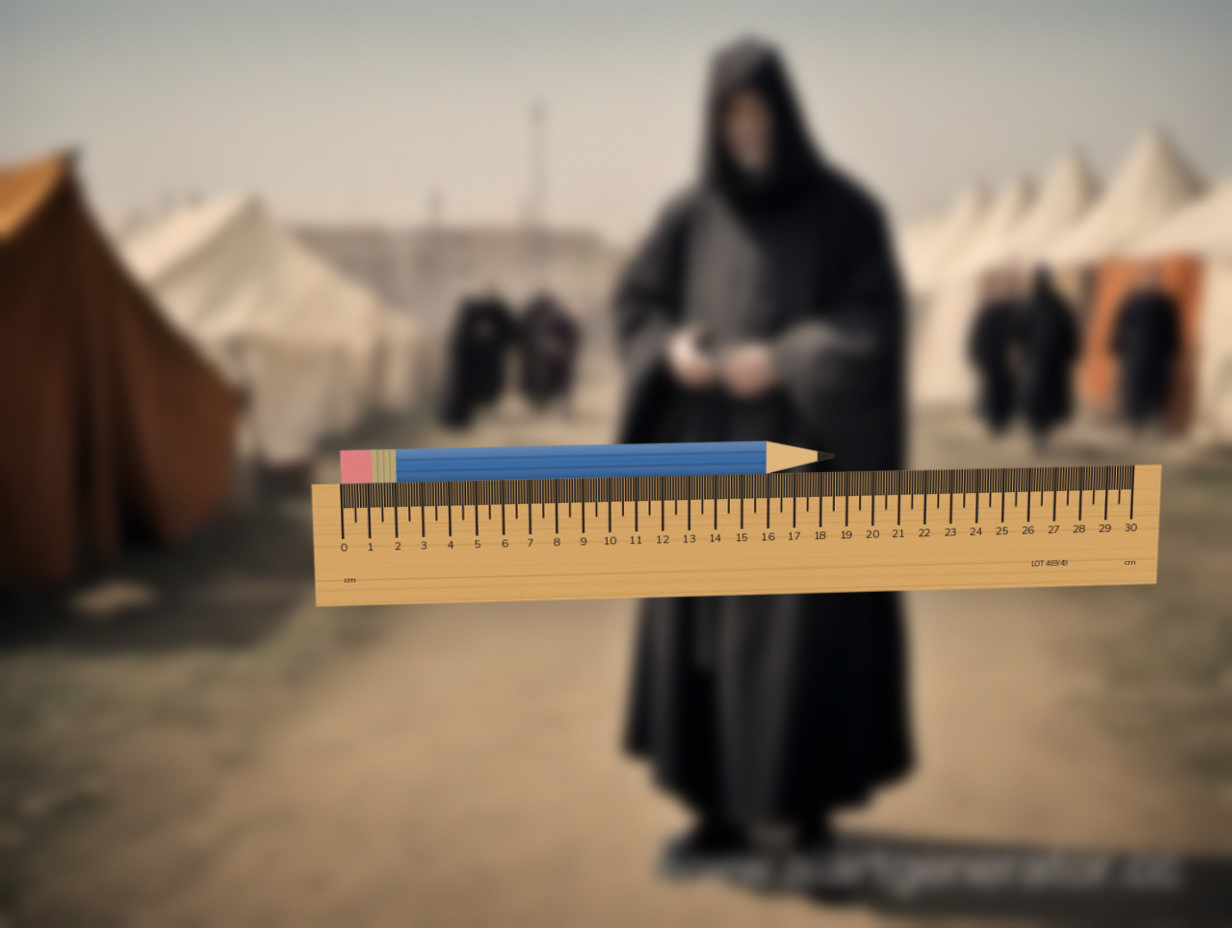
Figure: 18.5cm
